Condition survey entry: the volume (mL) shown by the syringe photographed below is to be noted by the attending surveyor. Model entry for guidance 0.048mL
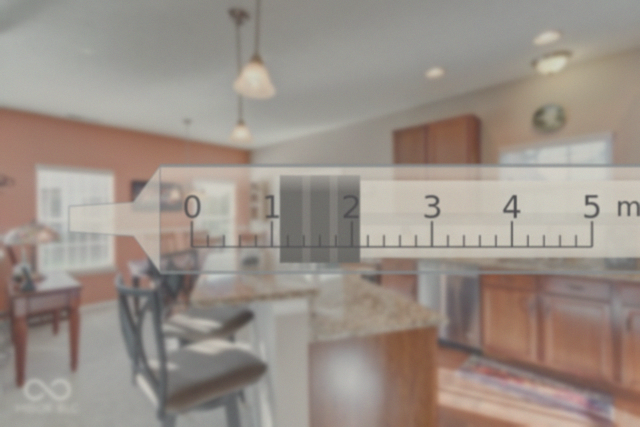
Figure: 1.1mL
